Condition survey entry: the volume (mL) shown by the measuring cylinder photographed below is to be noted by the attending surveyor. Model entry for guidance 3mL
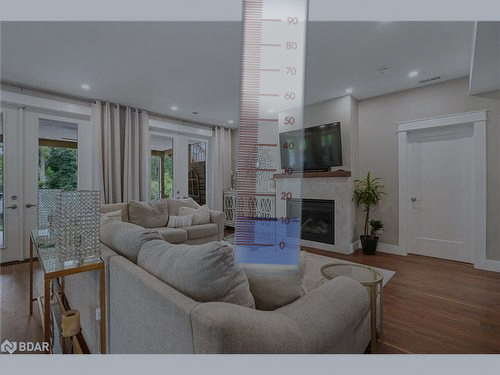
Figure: 10mL
